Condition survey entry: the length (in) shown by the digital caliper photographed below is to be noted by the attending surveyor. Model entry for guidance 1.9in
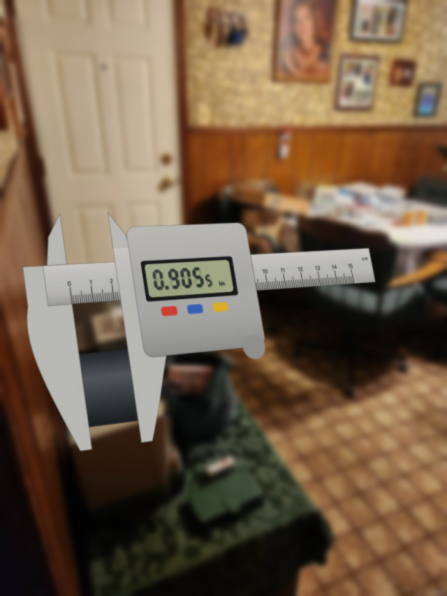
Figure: 0.9055in
